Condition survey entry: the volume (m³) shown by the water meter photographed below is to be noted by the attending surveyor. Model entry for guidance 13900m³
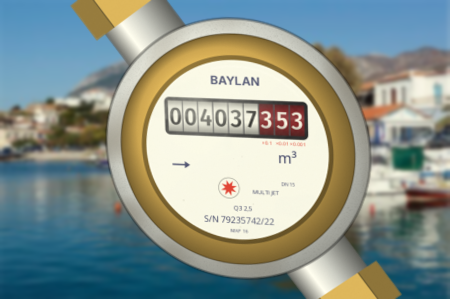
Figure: 4037.353m³
